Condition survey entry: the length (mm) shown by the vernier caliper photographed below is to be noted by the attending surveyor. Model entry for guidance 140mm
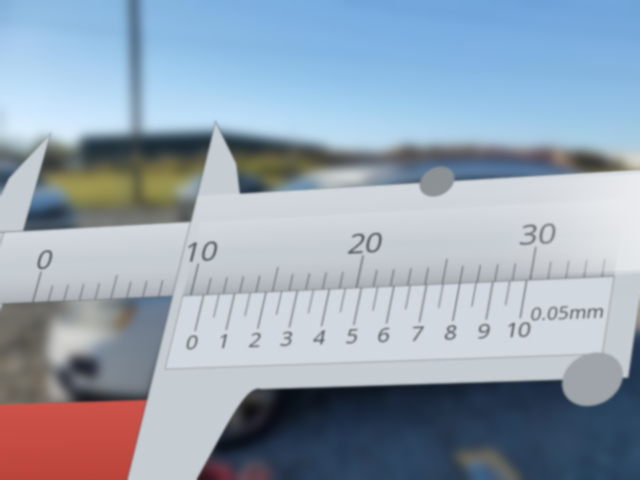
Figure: 10.8mm
